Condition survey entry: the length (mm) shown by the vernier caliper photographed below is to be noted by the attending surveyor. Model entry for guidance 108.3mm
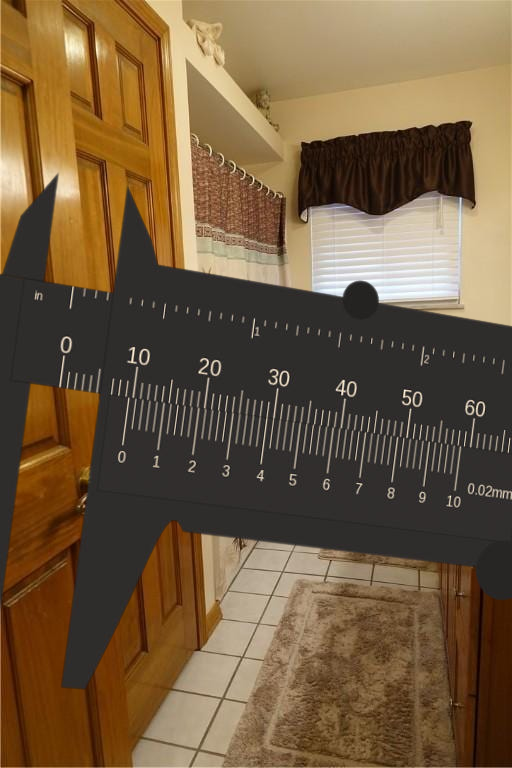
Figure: 9.4mm
